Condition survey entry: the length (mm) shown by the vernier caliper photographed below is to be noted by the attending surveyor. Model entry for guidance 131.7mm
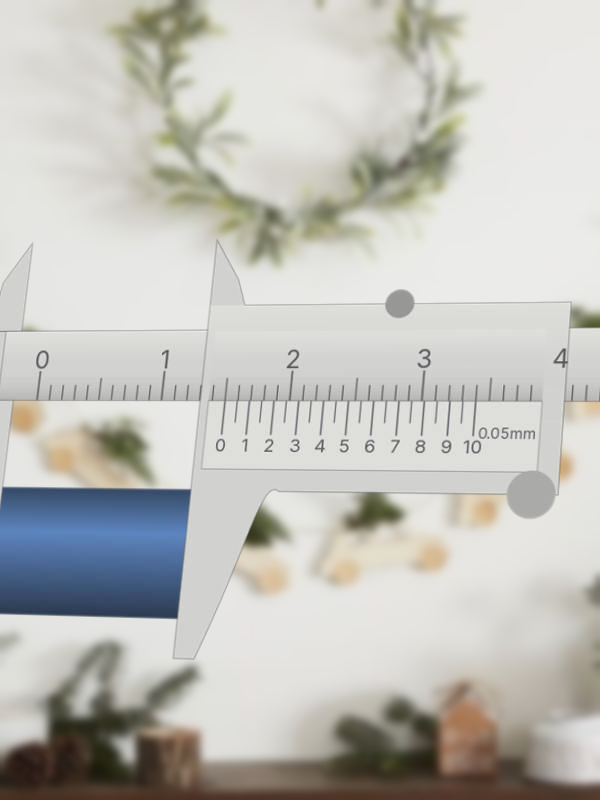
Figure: 15.0mm
